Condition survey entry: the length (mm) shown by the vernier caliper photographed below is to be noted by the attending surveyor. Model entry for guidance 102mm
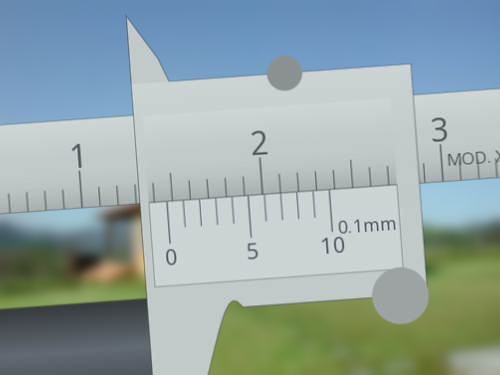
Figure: 14.7mm
